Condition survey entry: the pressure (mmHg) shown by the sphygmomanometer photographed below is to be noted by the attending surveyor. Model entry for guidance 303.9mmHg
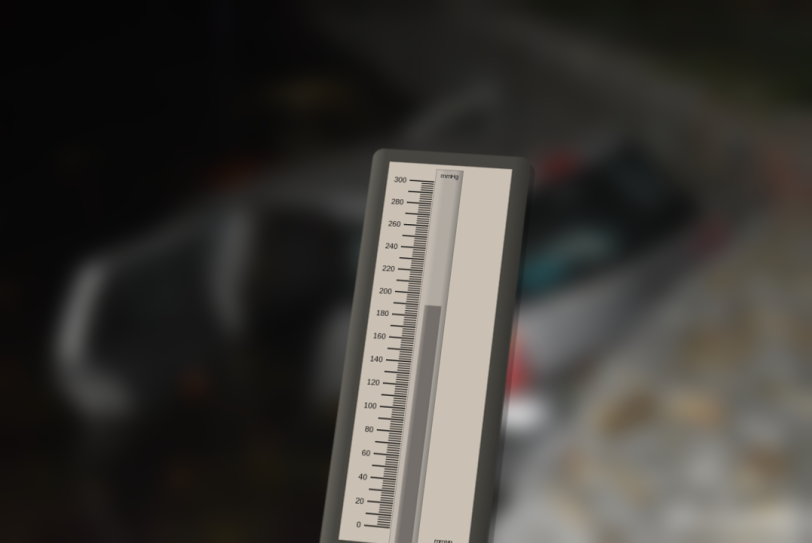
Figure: 190mmHg
